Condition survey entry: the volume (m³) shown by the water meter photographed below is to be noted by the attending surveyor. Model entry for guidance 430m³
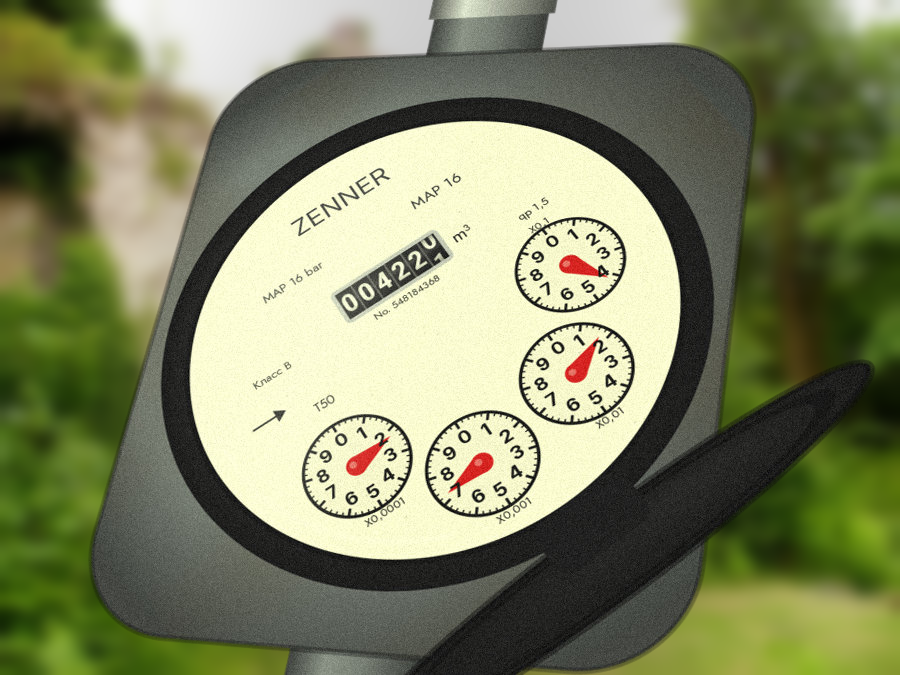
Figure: 4220.4172m³
